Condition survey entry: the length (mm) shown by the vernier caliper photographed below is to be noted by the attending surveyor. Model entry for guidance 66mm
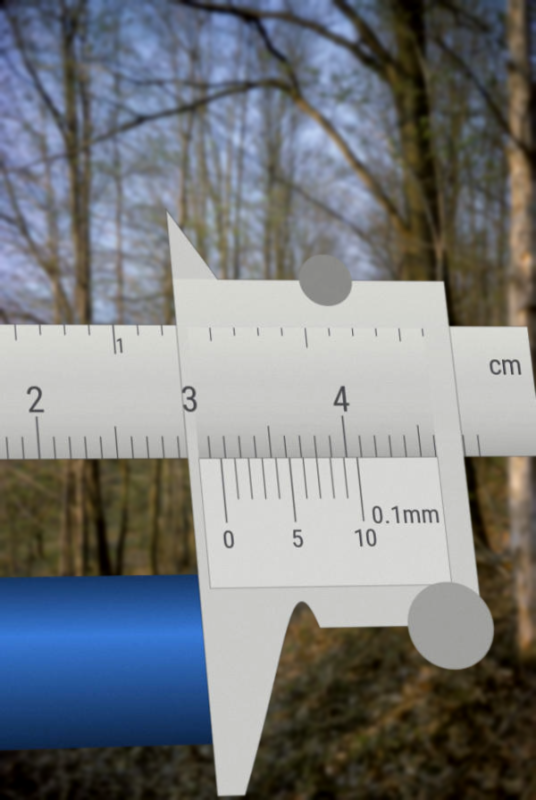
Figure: 31.7mm
